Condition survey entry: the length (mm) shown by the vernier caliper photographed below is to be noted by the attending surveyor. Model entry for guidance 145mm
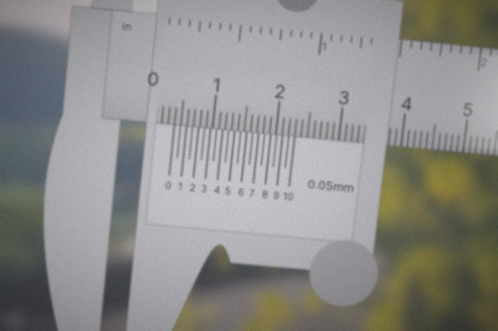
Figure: 4.0mm
